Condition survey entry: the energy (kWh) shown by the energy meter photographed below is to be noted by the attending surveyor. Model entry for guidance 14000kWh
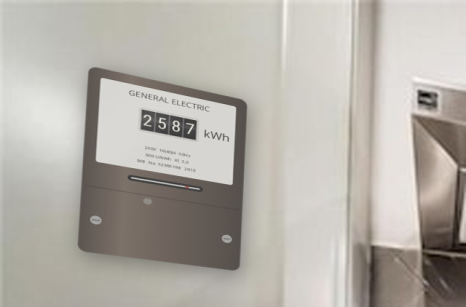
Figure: 2587kWh
